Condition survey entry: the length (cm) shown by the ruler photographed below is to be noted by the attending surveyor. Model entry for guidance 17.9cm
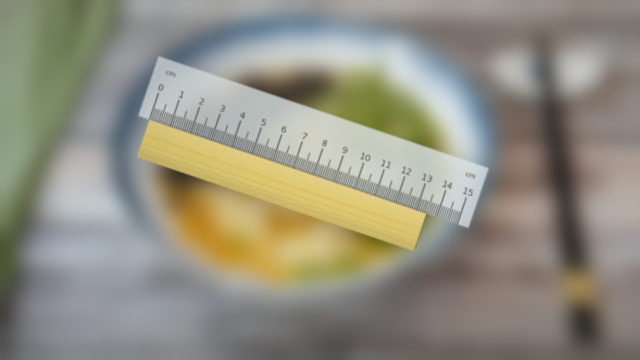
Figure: 13.5cm
